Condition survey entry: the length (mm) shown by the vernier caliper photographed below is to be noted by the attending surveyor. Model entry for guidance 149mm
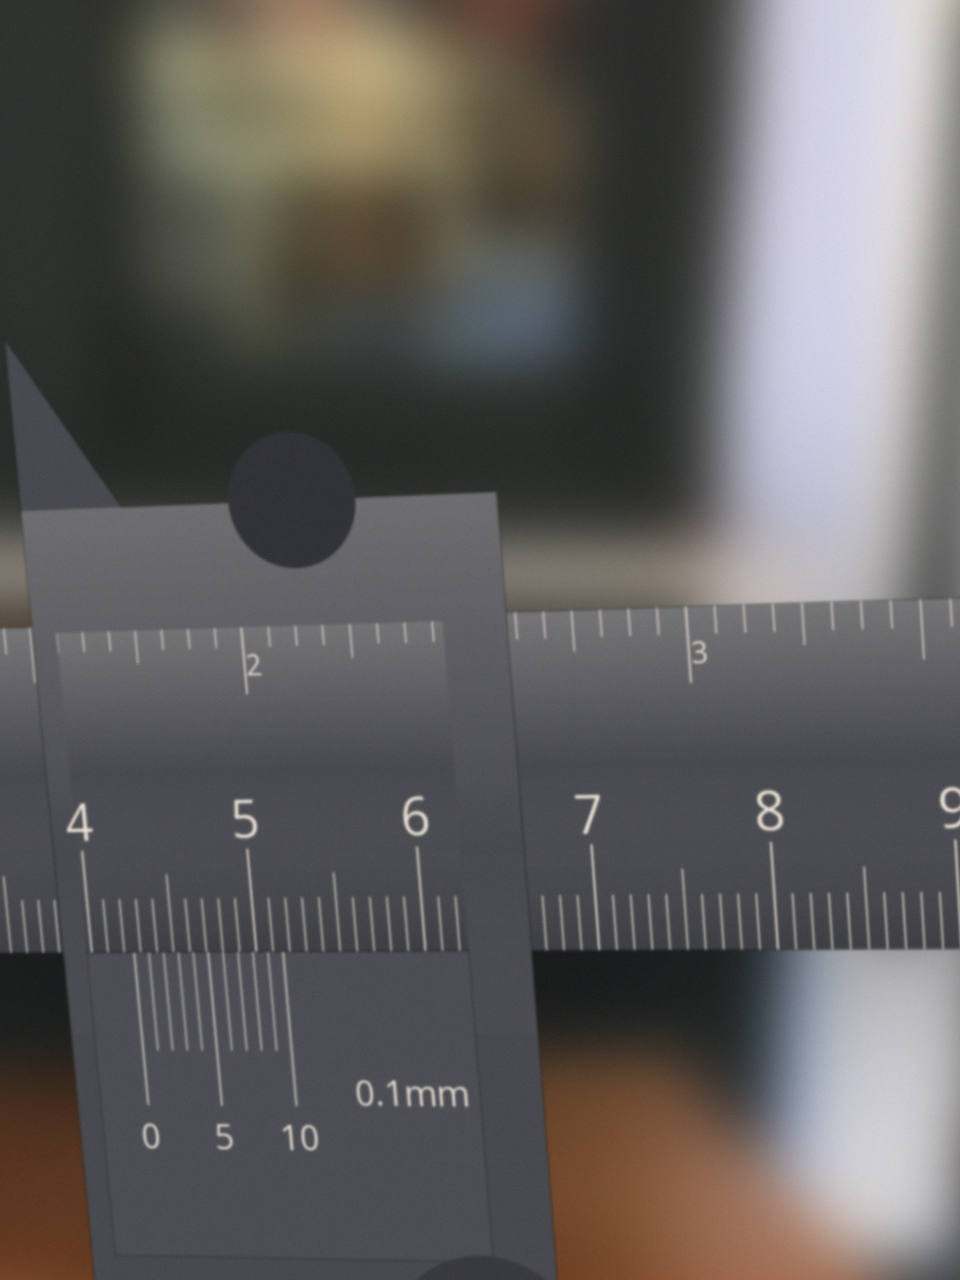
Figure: 42.6mm
